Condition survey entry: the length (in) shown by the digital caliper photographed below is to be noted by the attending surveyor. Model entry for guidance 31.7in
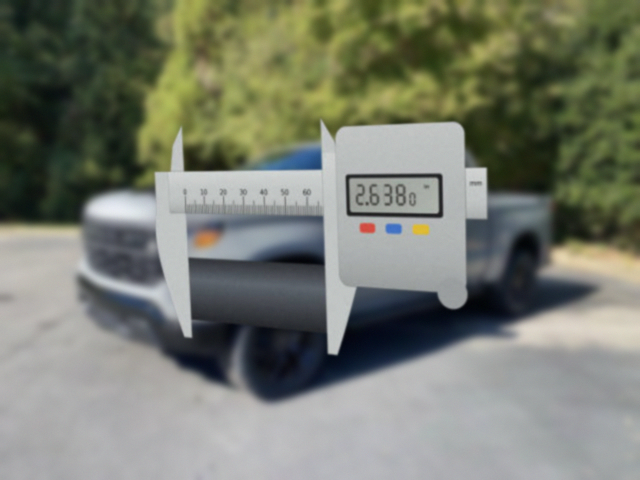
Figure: 2.6380in
